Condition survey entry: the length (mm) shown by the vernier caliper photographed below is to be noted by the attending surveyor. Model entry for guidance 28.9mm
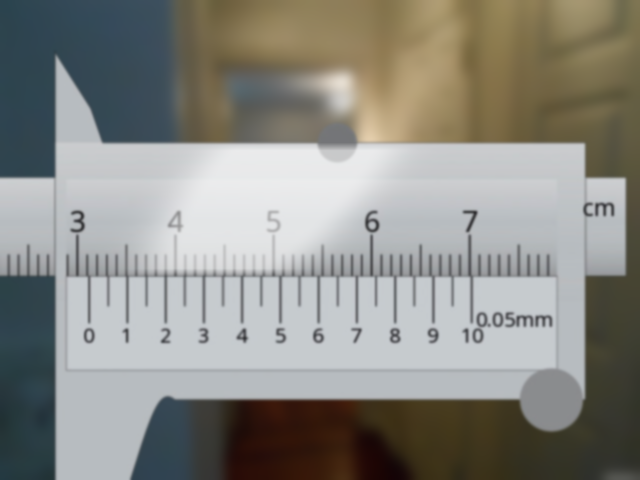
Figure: 31.2mm
